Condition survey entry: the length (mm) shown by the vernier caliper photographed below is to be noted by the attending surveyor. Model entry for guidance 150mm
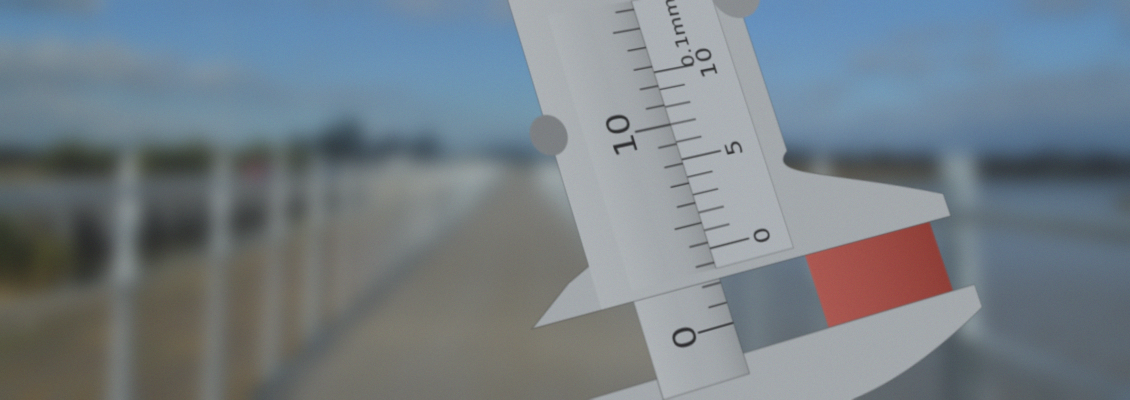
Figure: 3.7mm
